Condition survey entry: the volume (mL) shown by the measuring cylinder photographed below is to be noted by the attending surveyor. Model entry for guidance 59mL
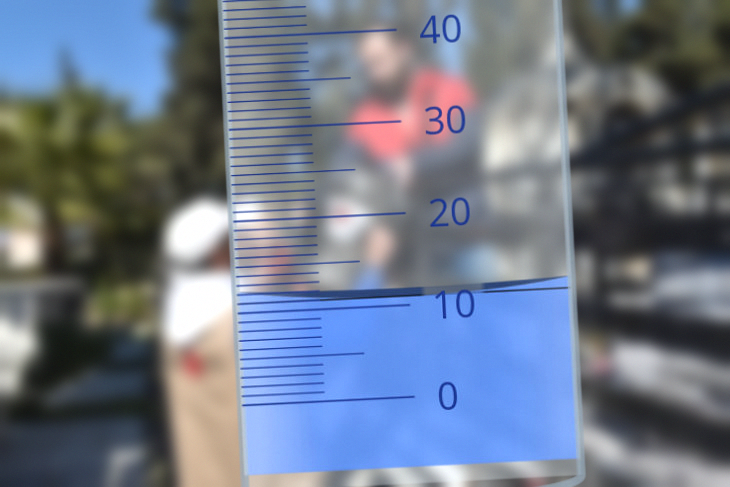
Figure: 11mL
